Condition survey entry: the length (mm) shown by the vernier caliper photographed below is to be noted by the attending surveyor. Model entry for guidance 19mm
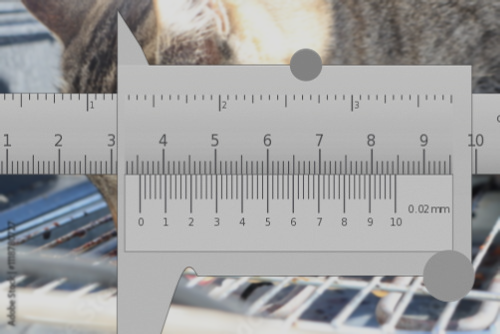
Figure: 35.5mm
